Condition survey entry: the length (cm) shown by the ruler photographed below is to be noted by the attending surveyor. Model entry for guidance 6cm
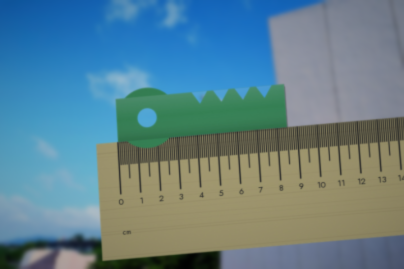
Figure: 8.5cm
